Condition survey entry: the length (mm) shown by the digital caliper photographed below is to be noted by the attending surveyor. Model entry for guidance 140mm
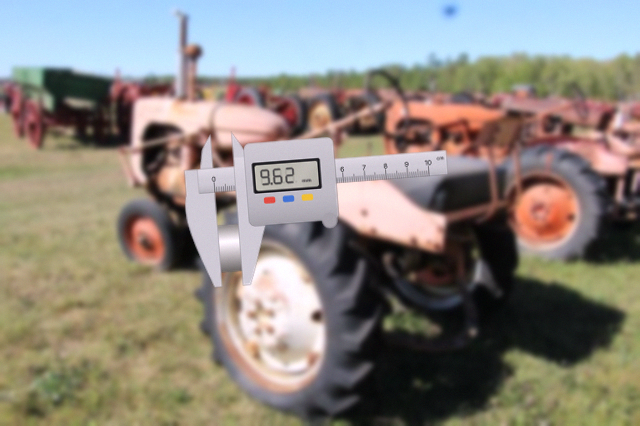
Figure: 9.62mm
